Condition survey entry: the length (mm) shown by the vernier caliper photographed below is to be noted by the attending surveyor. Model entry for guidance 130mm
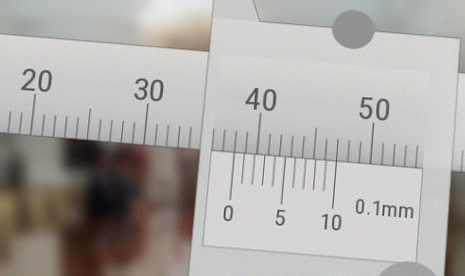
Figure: 38.0mm
